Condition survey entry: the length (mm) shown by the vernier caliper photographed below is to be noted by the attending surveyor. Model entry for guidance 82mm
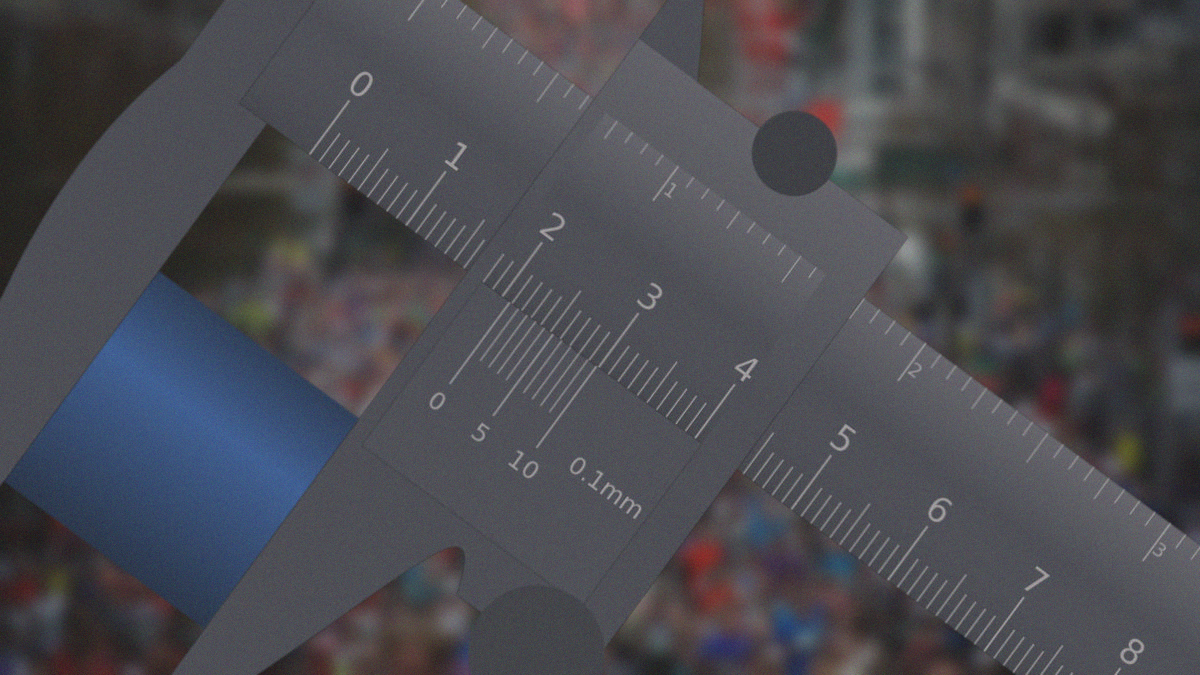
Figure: 20.8mm
